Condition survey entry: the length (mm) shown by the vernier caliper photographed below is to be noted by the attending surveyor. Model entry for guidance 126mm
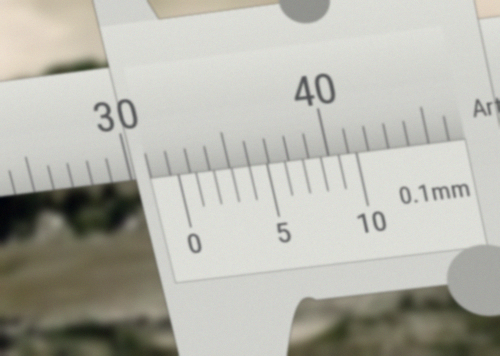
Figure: 32.4mm
